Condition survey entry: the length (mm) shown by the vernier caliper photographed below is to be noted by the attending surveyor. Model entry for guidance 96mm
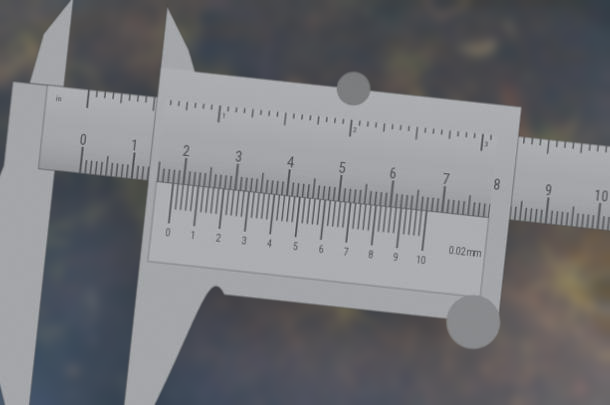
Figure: 18.0mm
